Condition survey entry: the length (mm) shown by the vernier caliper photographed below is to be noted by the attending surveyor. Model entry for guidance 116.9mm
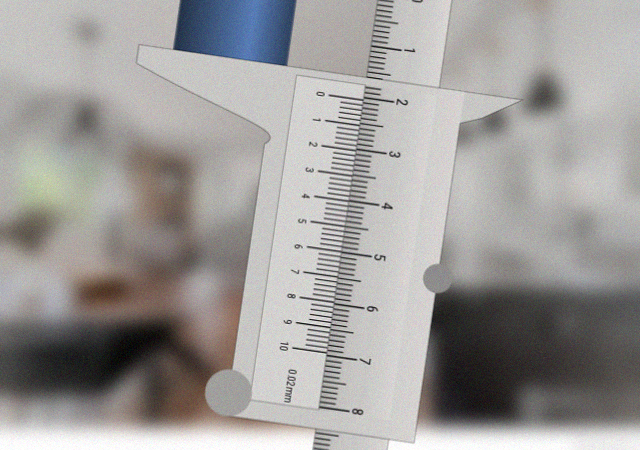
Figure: 20.5mm
